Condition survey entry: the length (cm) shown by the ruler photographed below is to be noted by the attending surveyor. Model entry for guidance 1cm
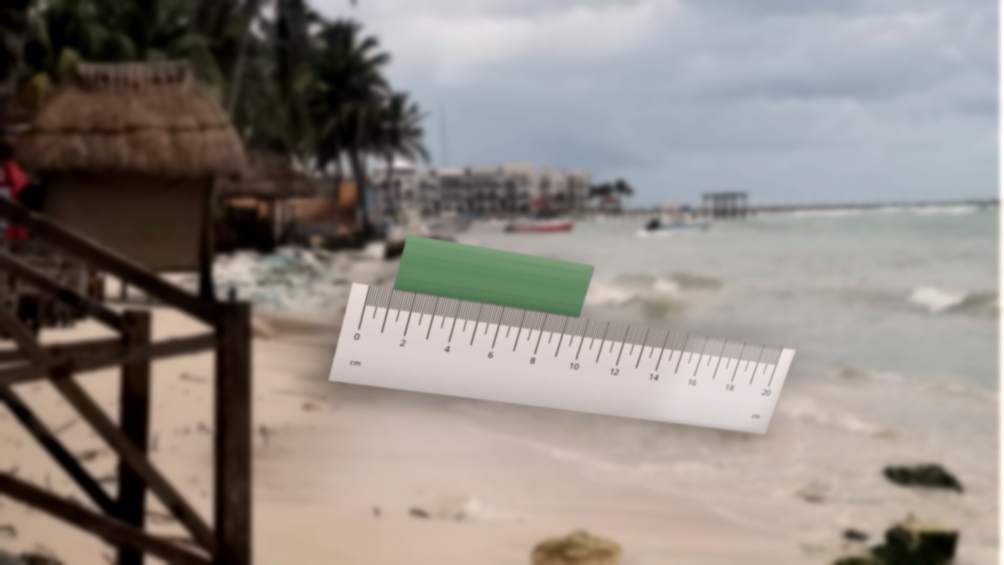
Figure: 8.5cm
